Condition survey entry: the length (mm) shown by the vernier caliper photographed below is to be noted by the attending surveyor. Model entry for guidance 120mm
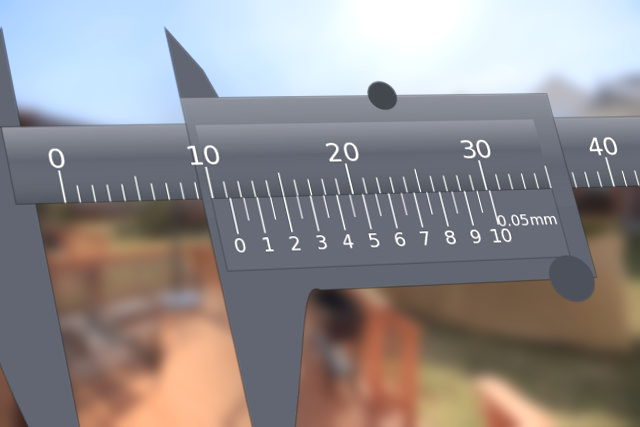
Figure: 11.2mm
